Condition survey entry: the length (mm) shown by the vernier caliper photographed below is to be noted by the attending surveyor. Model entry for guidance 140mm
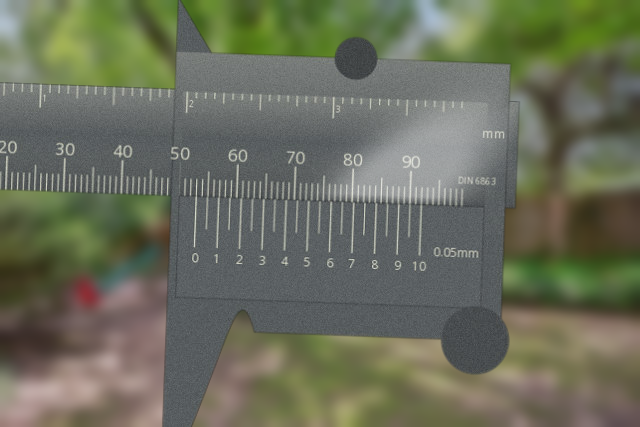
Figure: 53.0mm
